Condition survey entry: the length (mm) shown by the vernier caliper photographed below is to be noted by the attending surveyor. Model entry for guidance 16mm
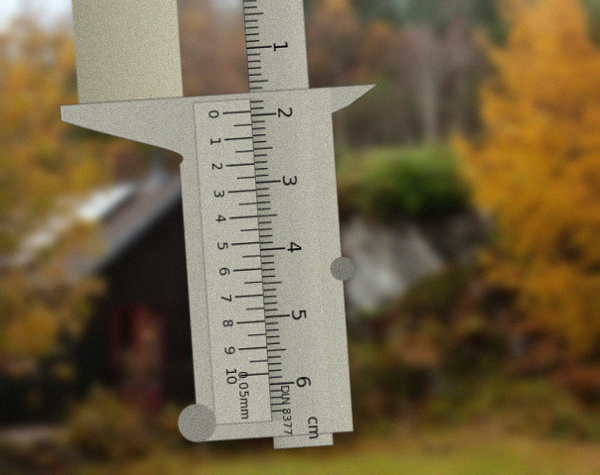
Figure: 19.4mm
